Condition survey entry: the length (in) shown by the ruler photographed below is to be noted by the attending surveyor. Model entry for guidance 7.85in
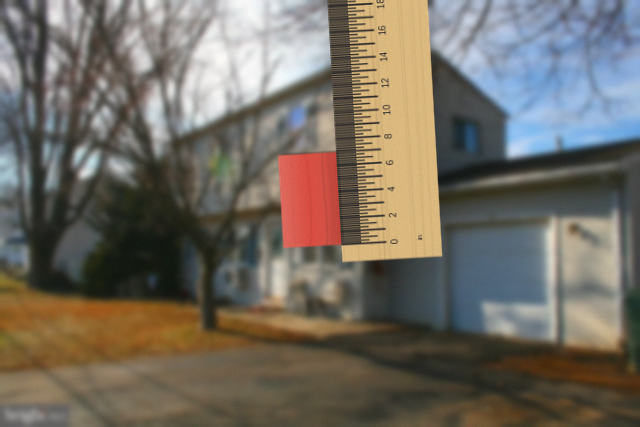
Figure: 7in
